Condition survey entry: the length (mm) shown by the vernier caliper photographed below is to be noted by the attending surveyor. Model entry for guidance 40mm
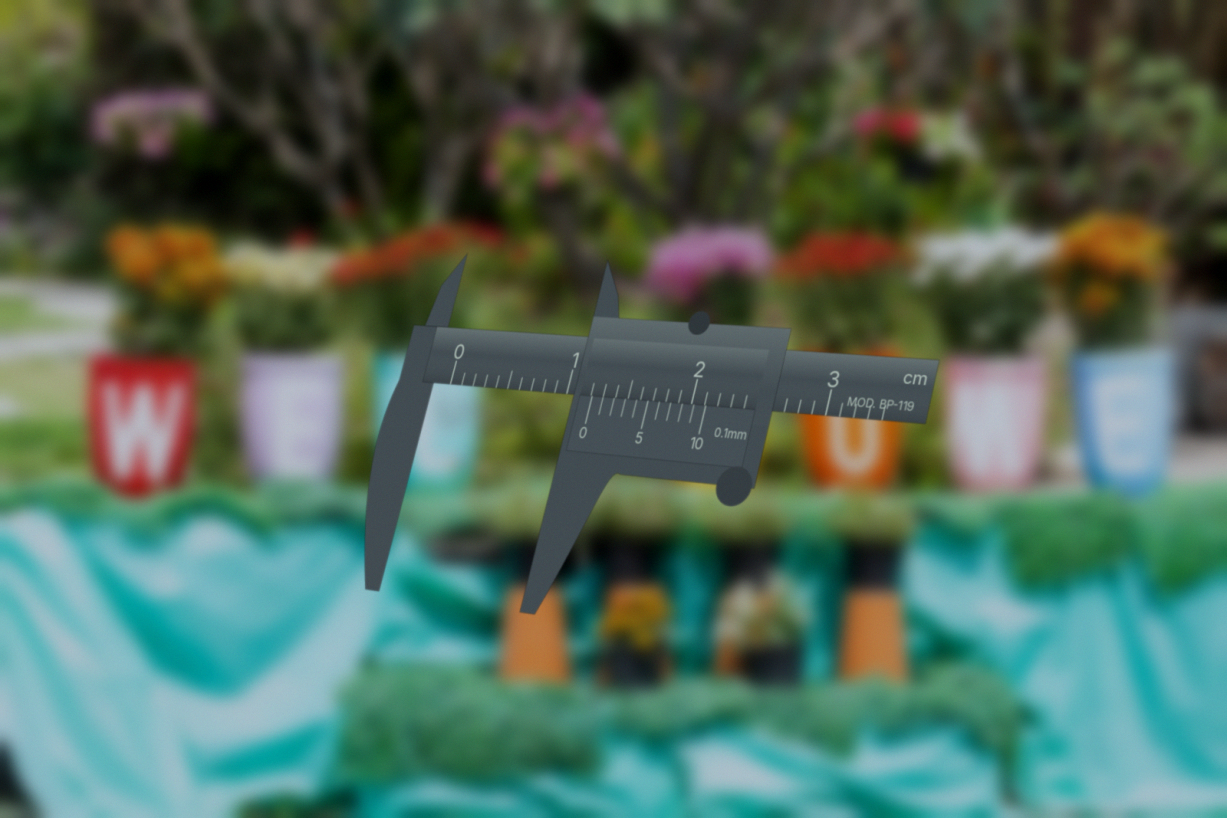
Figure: 12.1mm
